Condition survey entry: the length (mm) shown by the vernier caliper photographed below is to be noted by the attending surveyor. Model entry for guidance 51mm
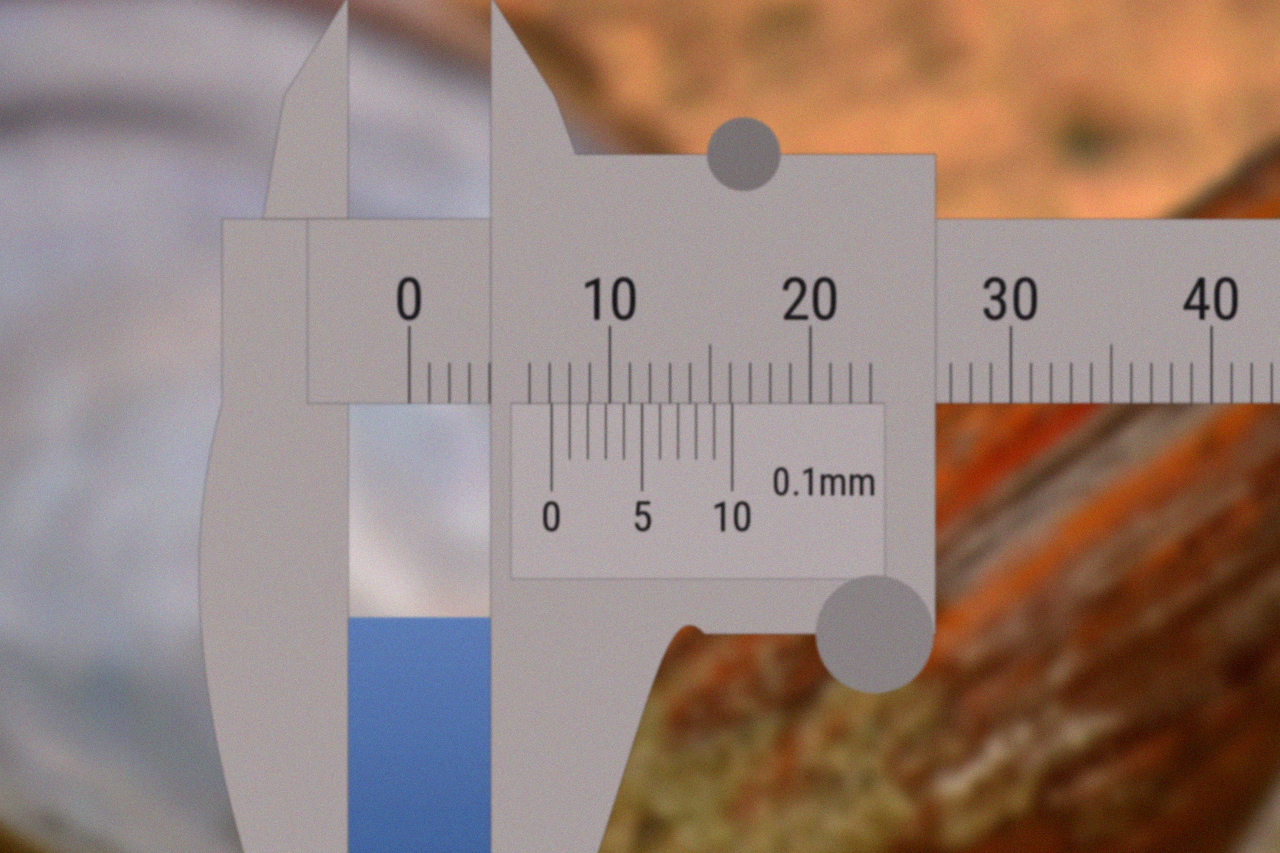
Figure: 7.1mm
